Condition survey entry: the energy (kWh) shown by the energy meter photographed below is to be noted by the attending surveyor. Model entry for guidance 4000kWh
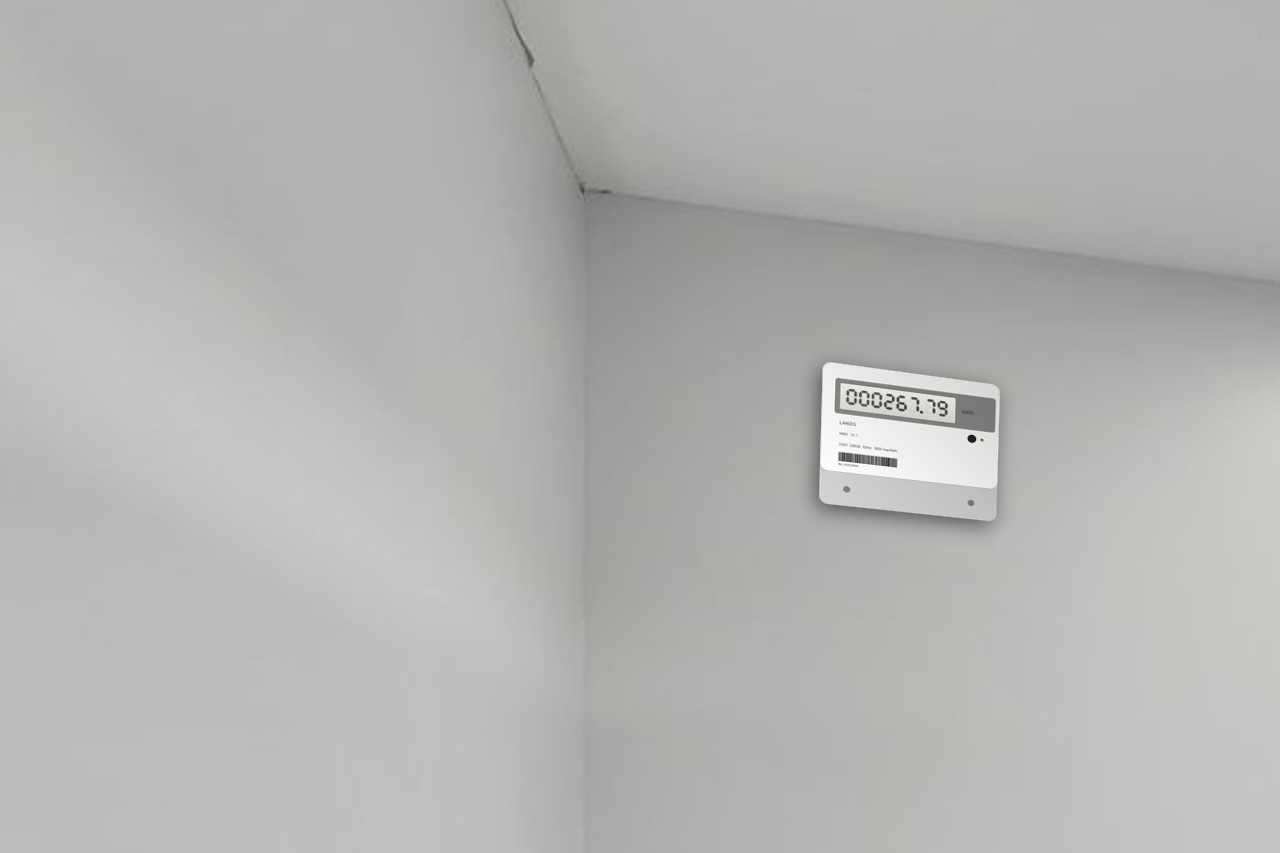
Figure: 267.79kWh
